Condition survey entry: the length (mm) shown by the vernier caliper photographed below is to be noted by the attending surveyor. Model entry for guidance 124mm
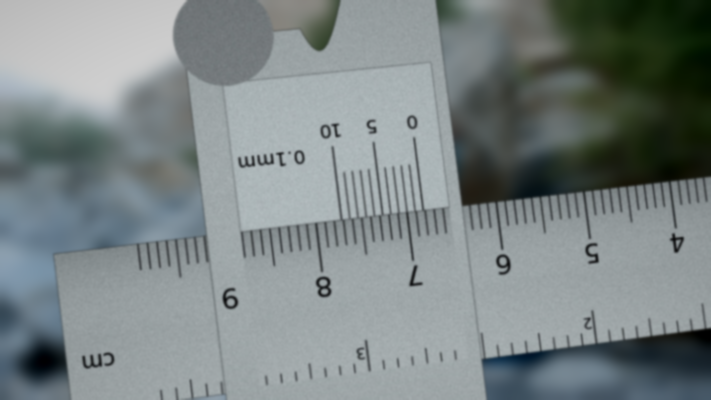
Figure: 68.2mm
